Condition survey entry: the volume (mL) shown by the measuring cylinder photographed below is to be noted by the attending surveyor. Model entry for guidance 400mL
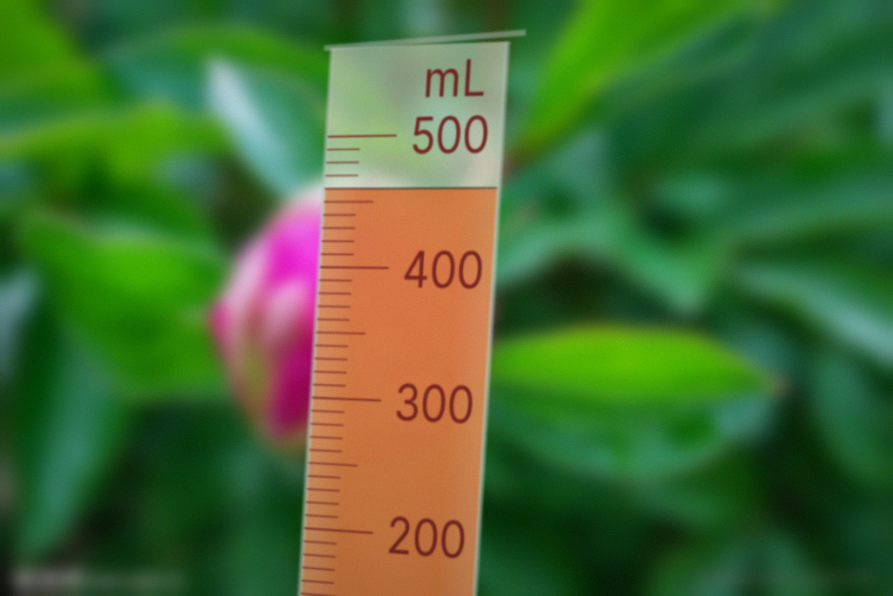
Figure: 460mL
